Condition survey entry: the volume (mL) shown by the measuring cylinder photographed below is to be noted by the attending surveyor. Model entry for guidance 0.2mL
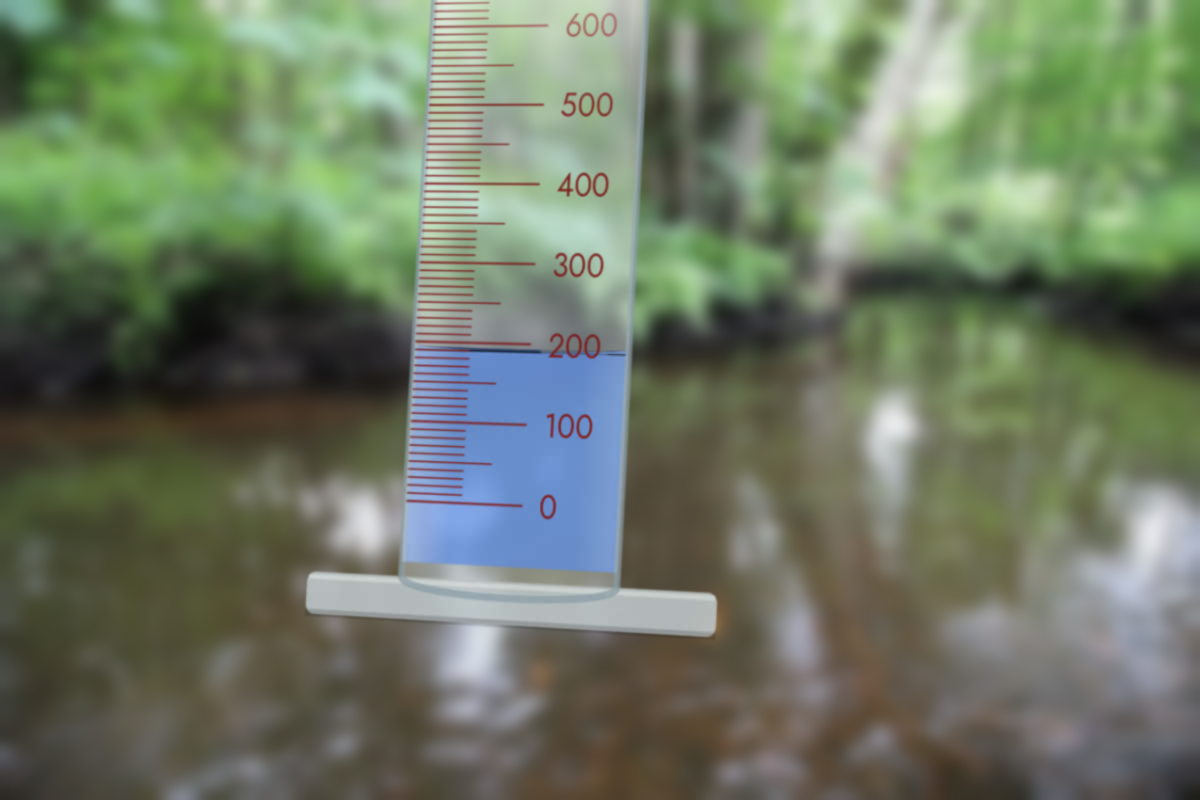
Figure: 190mL
